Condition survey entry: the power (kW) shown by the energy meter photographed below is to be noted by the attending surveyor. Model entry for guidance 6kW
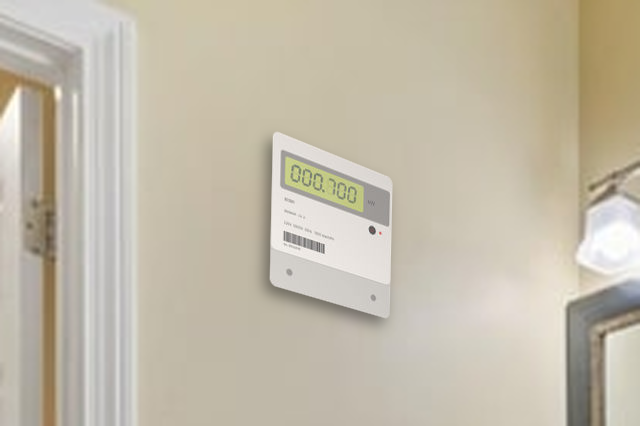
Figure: 0.700kW
